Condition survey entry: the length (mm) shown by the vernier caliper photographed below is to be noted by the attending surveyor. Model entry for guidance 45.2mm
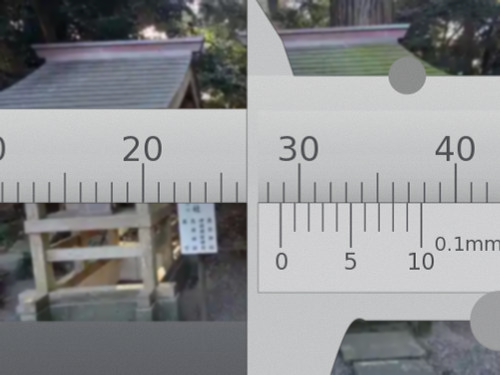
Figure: 28.8mm
